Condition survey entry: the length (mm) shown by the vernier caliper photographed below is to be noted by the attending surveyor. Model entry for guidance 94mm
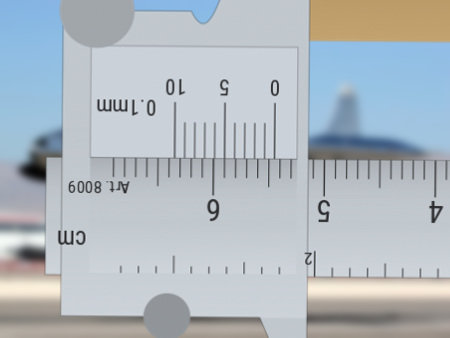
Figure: 54.5mm
